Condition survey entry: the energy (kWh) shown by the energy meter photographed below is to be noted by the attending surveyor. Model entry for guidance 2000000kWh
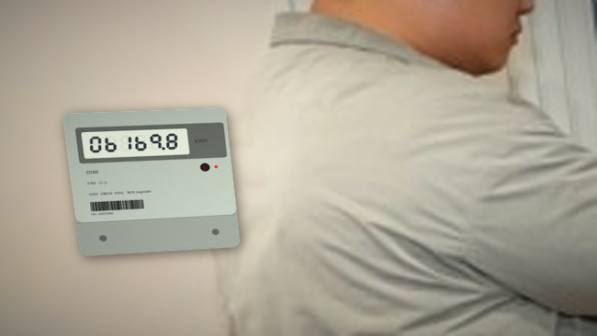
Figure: 6169.8kWh
